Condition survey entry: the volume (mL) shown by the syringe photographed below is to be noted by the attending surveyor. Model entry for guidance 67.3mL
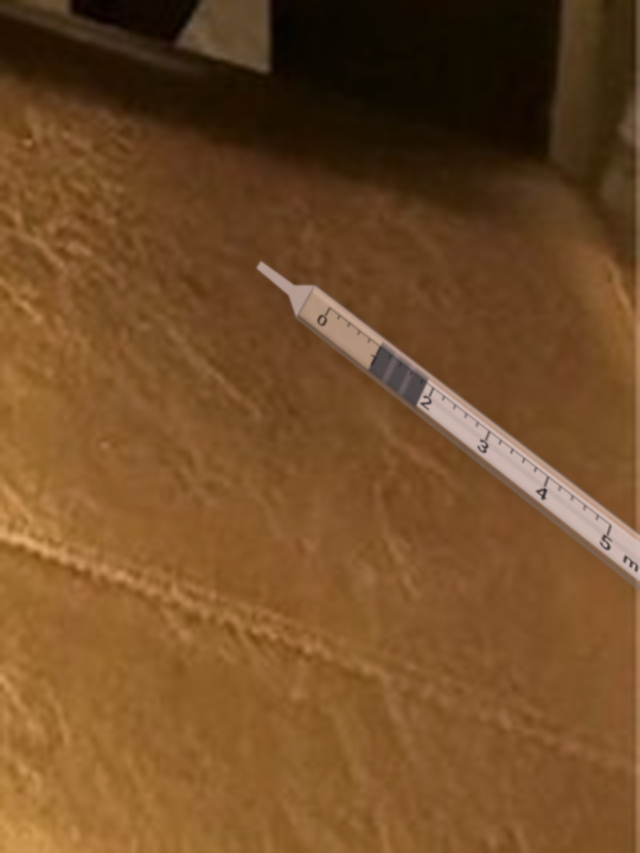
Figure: 1mL
